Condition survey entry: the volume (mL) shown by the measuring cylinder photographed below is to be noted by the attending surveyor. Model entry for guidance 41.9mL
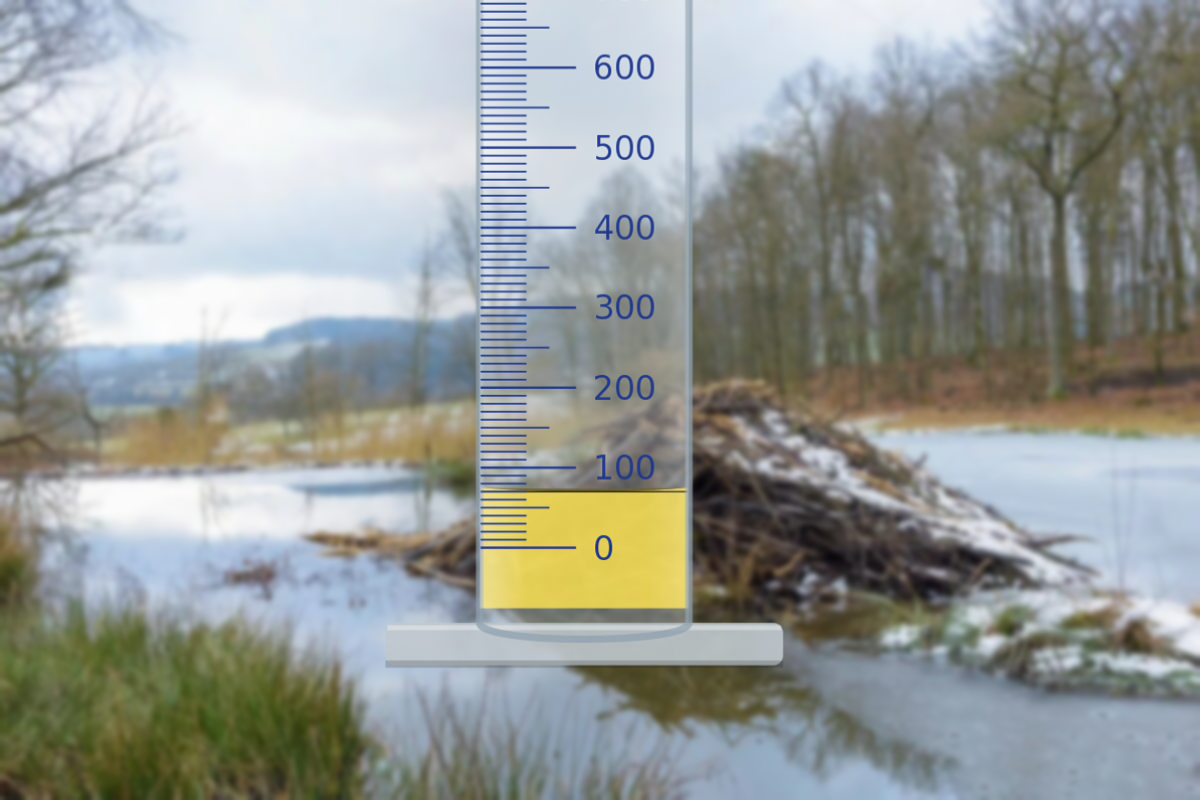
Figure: 70mL
